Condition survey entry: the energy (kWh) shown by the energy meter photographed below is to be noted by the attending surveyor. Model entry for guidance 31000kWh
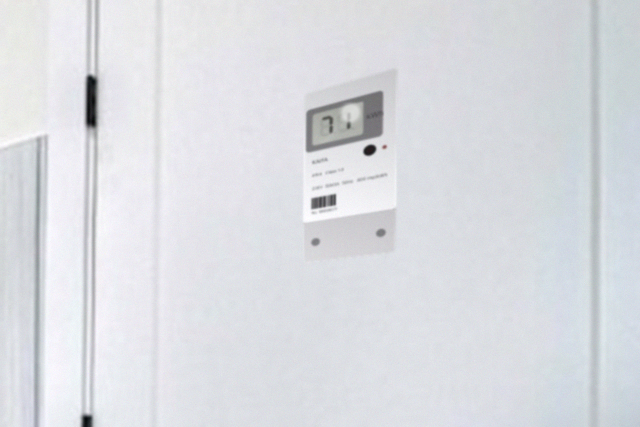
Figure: 71kWh
